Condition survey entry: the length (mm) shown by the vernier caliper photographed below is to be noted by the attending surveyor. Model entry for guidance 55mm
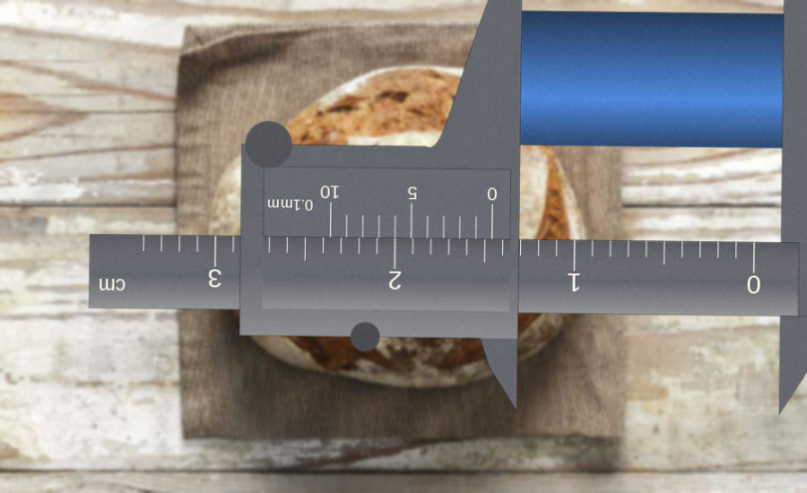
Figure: 14.6mm
